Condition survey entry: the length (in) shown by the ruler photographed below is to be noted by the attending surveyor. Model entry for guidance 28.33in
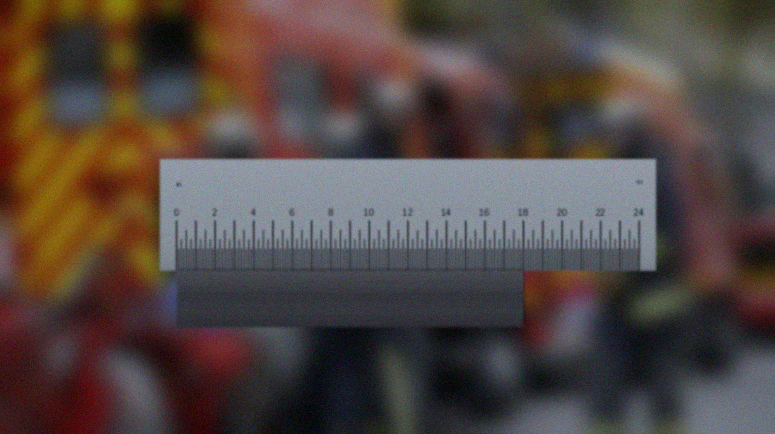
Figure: 18in
